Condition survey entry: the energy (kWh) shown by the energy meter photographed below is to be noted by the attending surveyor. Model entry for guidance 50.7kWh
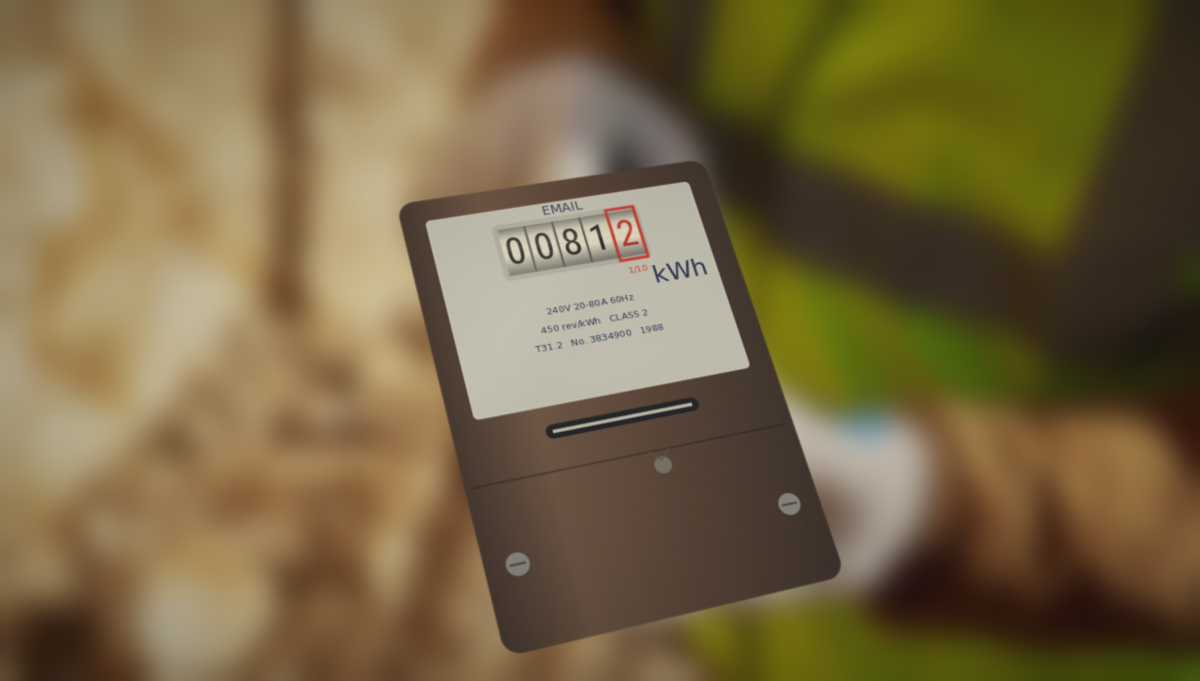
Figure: 81.2kWh
